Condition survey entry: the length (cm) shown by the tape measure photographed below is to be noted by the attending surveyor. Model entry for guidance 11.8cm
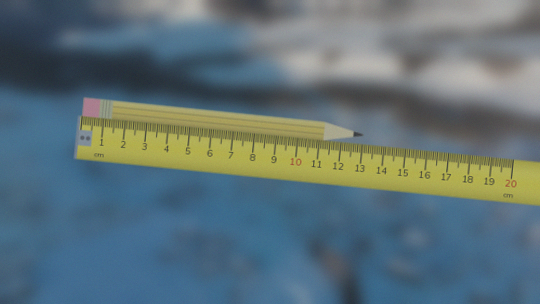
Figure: 13cm
